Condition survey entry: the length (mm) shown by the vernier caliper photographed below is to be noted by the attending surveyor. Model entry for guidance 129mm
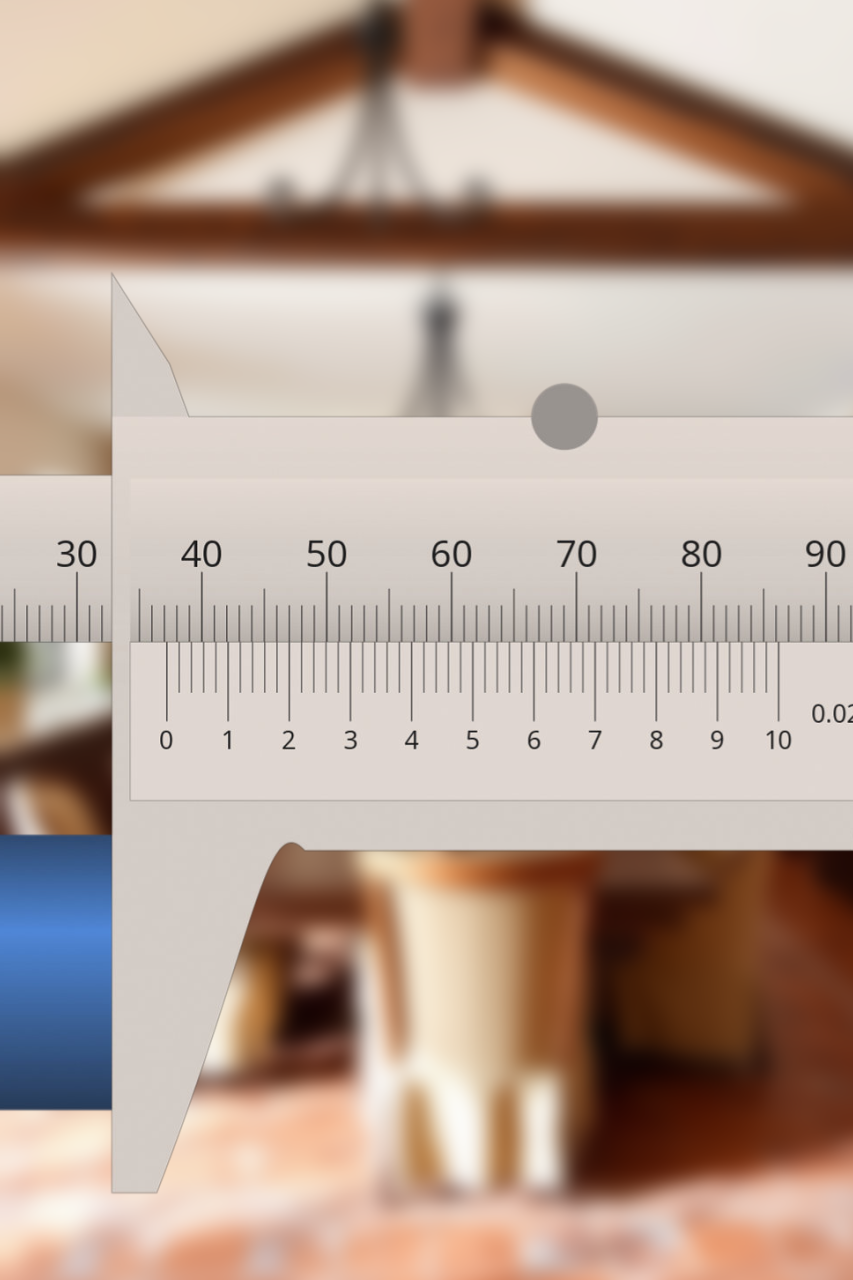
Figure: 37.2mm
